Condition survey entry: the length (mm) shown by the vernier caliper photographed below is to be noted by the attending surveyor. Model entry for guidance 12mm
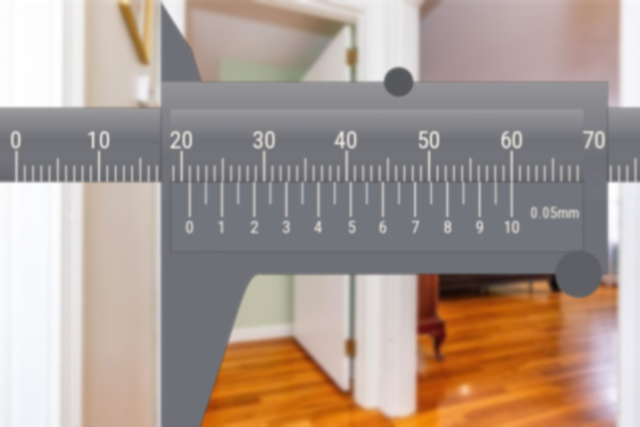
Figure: 21.0mm
